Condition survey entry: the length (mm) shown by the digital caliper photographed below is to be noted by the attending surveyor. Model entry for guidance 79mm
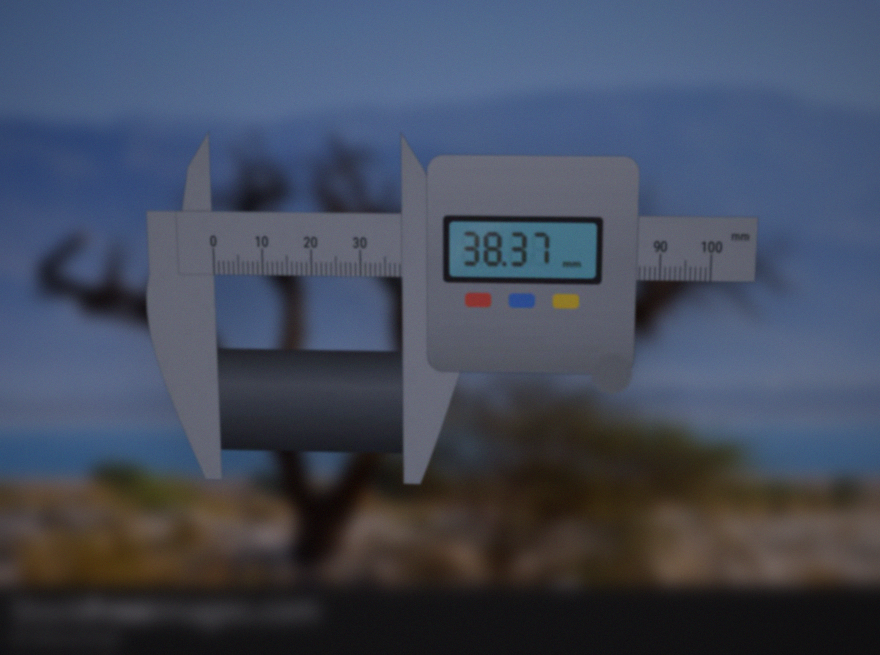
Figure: 38.37mm
